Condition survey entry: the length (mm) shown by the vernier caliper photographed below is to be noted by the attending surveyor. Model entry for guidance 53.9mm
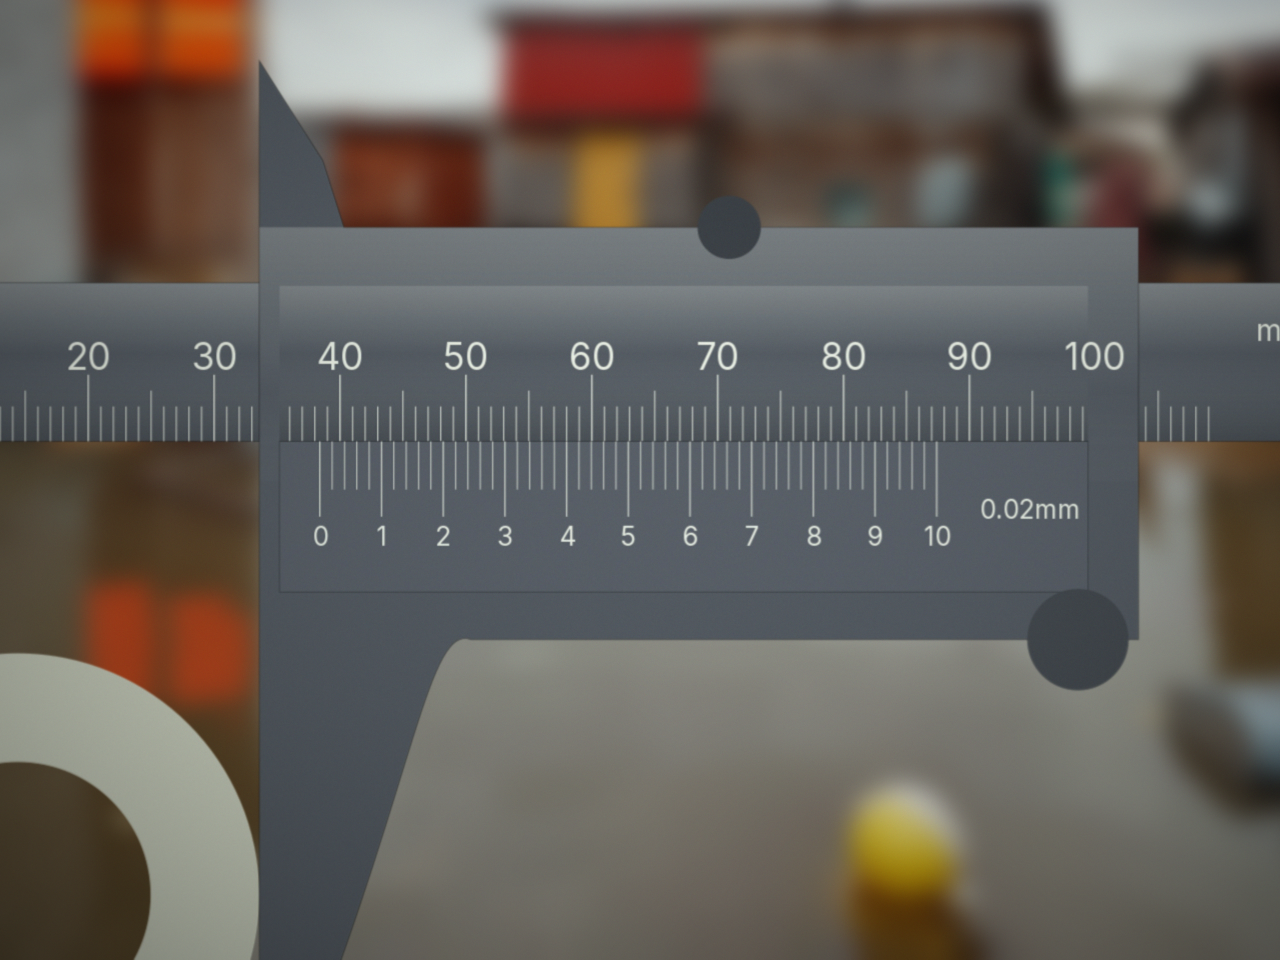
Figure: 38.4mm
